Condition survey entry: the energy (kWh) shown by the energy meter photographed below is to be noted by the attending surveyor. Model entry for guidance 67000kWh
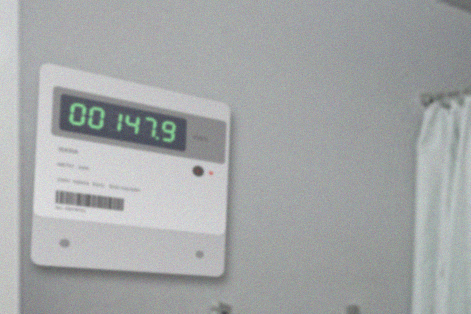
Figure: 147.9kWh
